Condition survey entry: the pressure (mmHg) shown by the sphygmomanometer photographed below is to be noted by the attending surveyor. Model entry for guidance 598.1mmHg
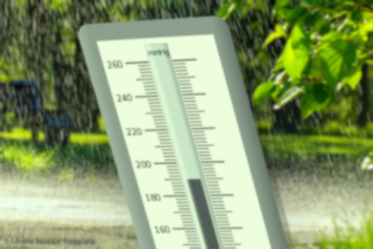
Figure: 190mmHg
